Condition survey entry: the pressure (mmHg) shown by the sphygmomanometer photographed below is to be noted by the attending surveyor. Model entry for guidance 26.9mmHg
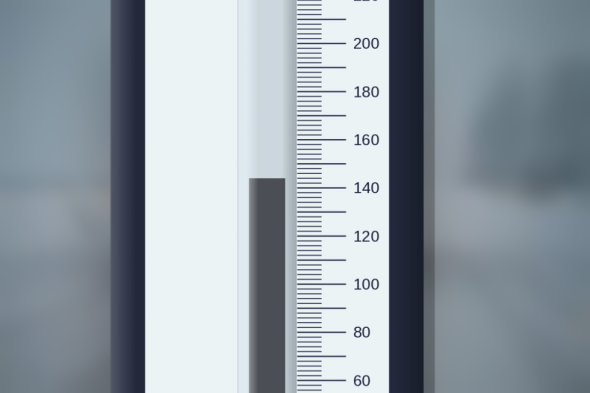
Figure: 144mmHg
